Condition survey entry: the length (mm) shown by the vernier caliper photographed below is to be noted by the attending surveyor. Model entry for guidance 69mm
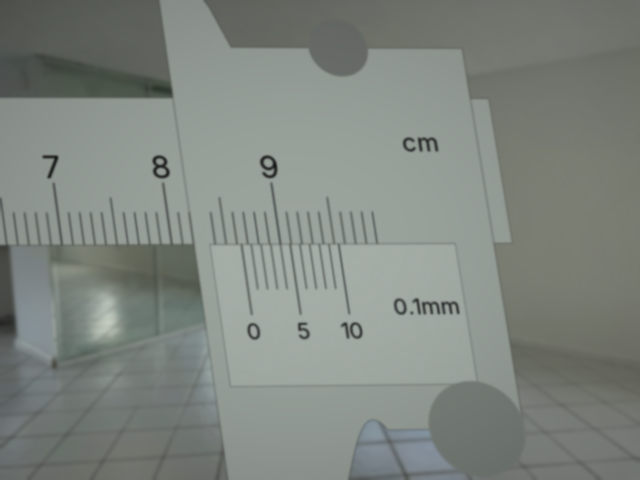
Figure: 86.4mm
